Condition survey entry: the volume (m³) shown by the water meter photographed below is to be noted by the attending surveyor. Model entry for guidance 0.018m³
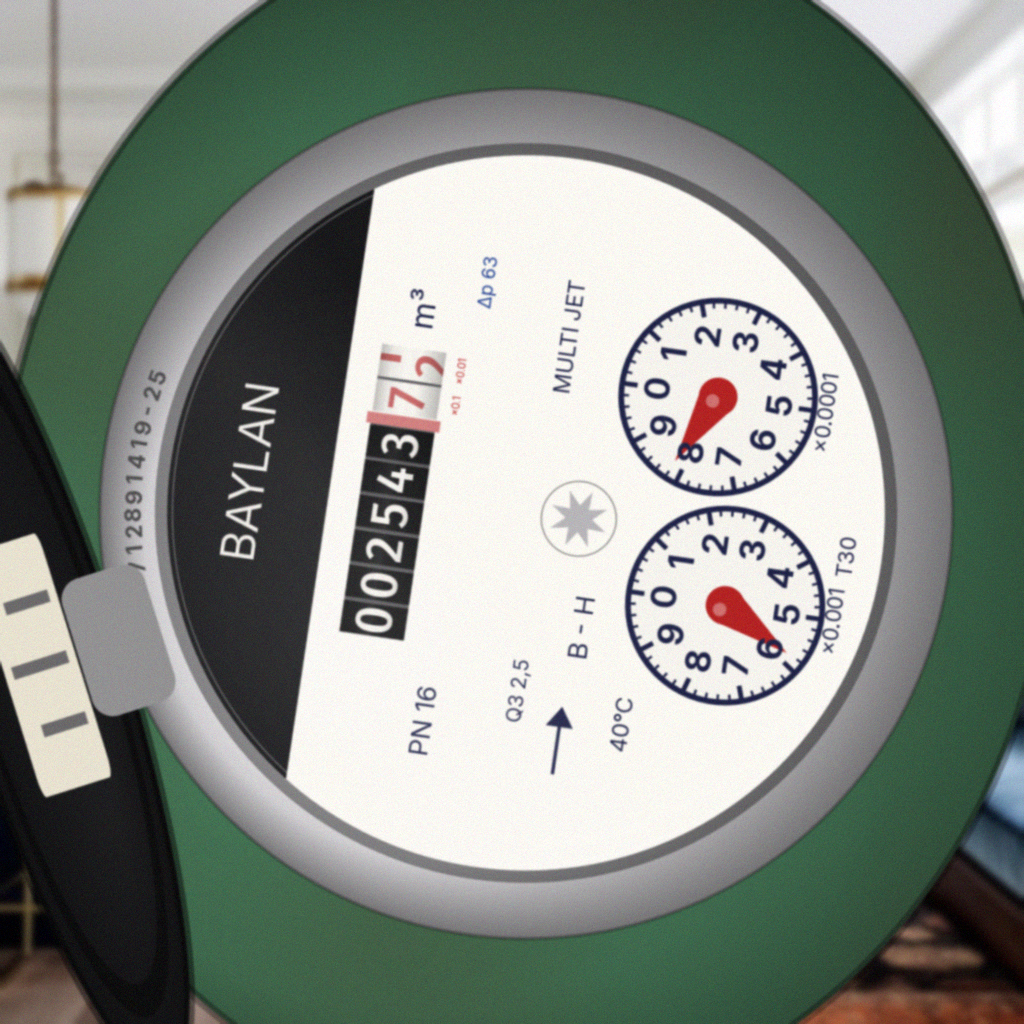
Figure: 2543.7158m³
